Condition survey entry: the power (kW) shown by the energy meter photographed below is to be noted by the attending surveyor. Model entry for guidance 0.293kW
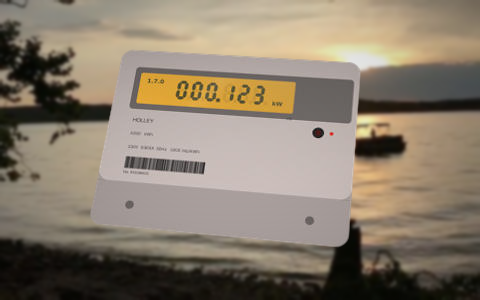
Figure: 0.123kW
